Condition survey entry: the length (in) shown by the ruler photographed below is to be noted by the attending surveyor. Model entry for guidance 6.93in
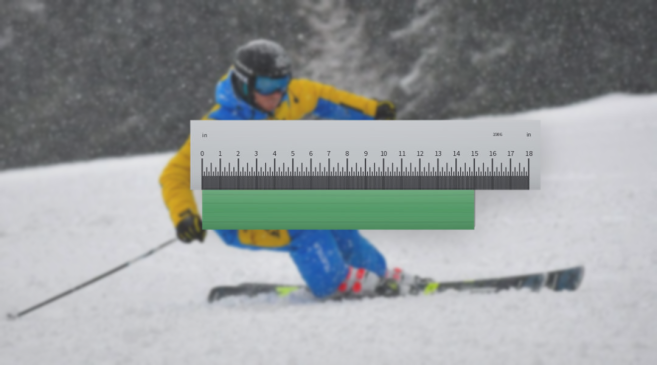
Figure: 15in
